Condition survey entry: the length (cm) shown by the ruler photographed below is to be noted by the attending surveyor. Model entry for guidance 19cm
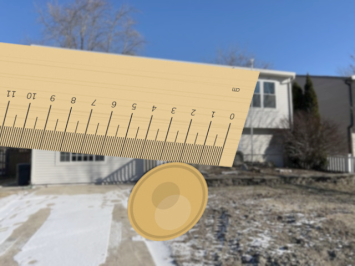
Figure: 4cm
